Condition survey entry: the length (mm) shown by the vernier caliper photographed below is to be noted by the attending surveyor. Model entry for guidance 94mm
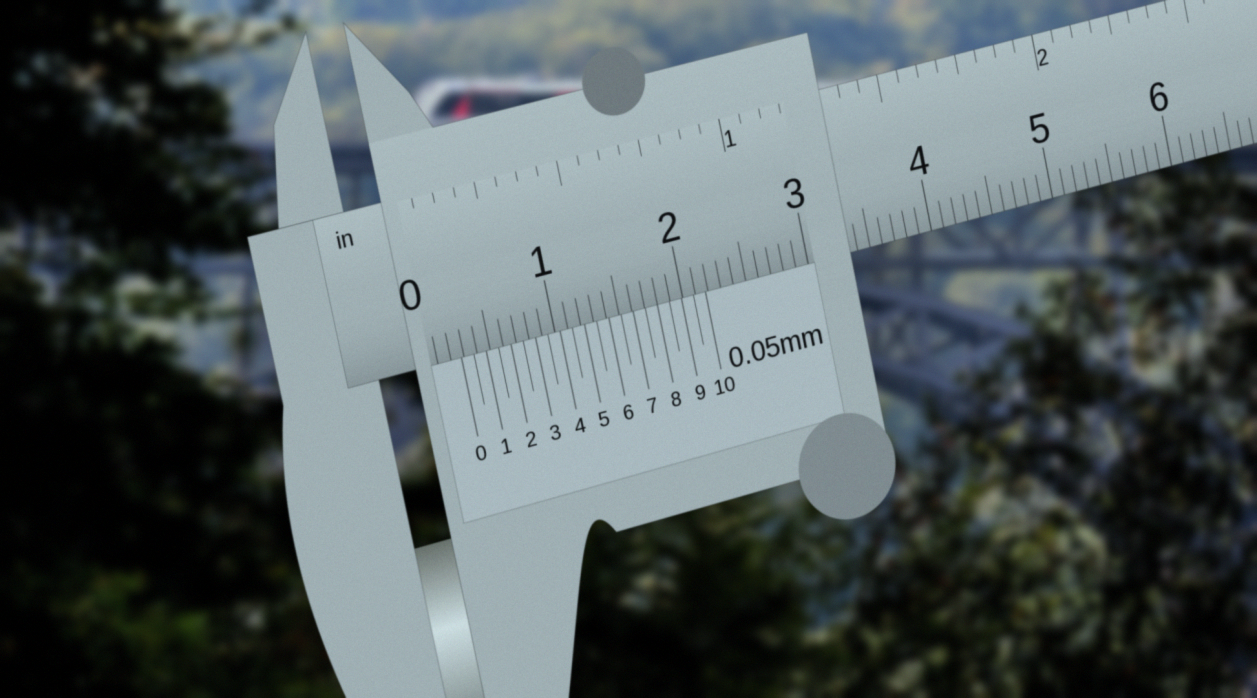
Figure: 2.8mm
